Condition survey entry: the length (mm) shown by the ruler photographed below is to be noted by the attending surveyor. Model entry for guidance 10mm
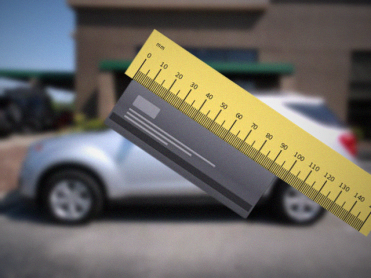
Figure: 95mm
